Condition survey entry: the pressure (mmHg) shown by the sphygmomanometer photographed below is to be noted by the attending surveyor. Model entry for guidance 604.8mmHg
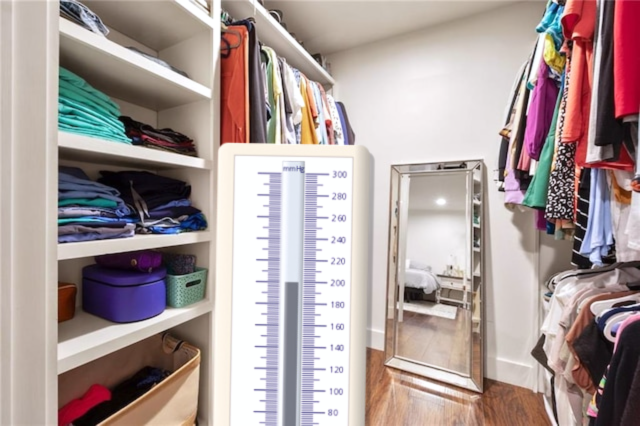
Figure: 200mmHg
